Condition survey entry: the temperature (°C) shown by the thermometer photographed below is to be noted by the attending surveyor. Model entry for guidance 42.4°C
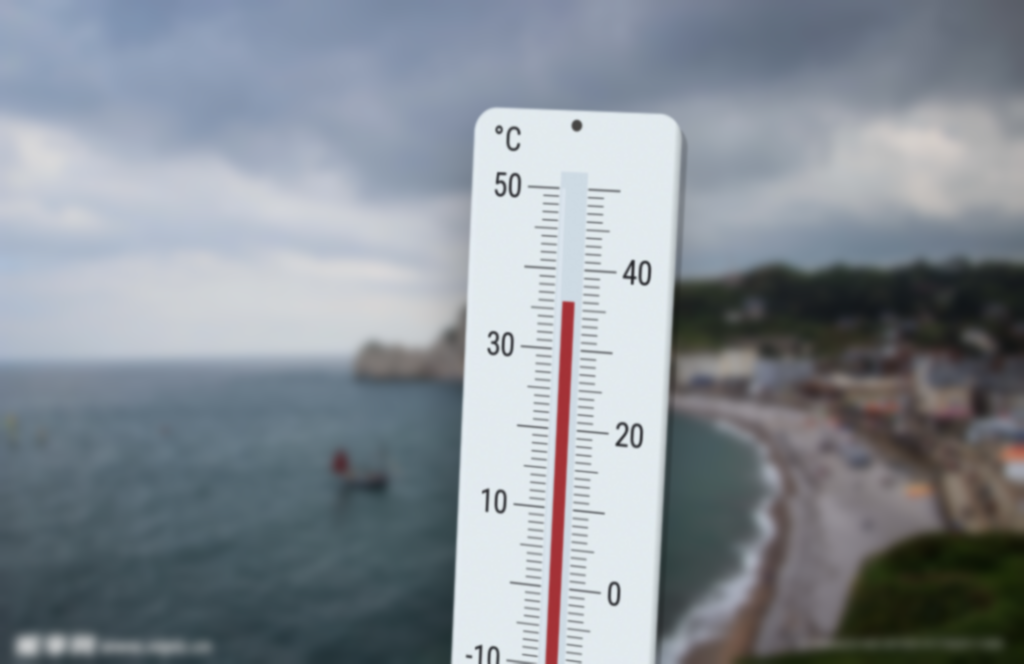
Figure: 36°C
